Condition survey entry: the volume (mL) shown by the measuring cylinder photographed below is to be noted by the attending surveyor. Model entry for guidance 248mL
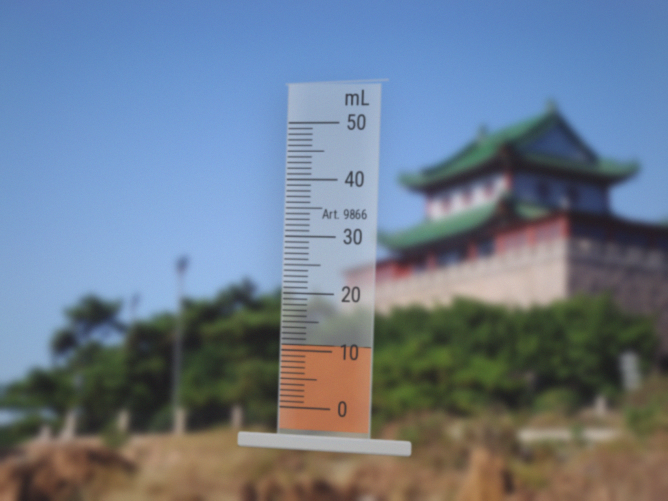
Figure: 11mL
